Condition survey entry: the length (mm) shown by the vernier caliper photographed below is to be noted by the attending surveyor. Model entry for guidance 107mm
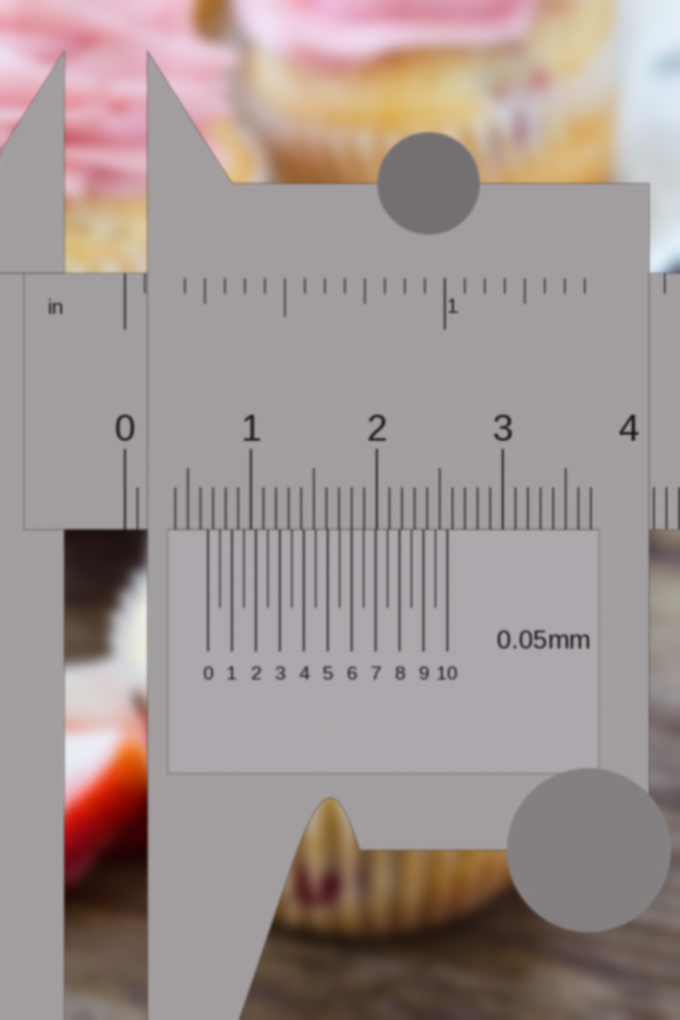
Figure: 6.6mm
